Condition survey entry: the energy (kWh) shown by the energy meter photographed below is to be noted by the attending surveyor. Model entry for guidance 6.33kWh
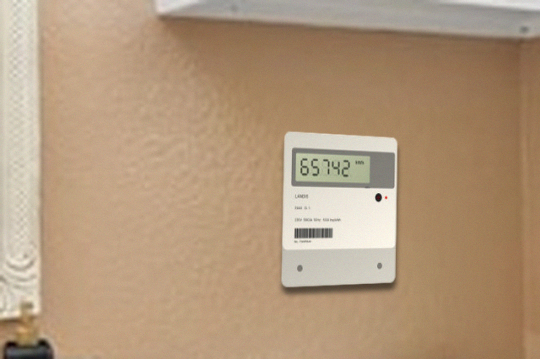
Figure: 65742kWh
